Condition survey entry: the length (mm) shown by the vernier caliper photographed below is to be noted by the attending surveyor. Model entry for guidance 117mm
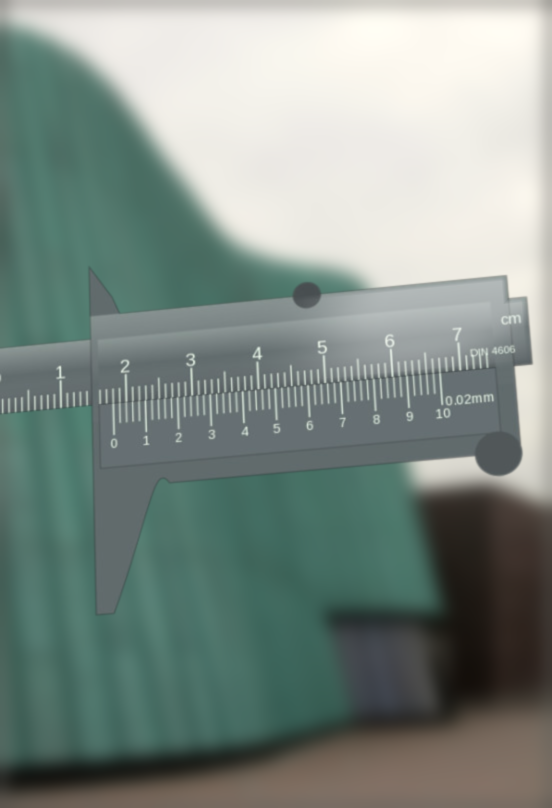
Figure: 18.0mm
